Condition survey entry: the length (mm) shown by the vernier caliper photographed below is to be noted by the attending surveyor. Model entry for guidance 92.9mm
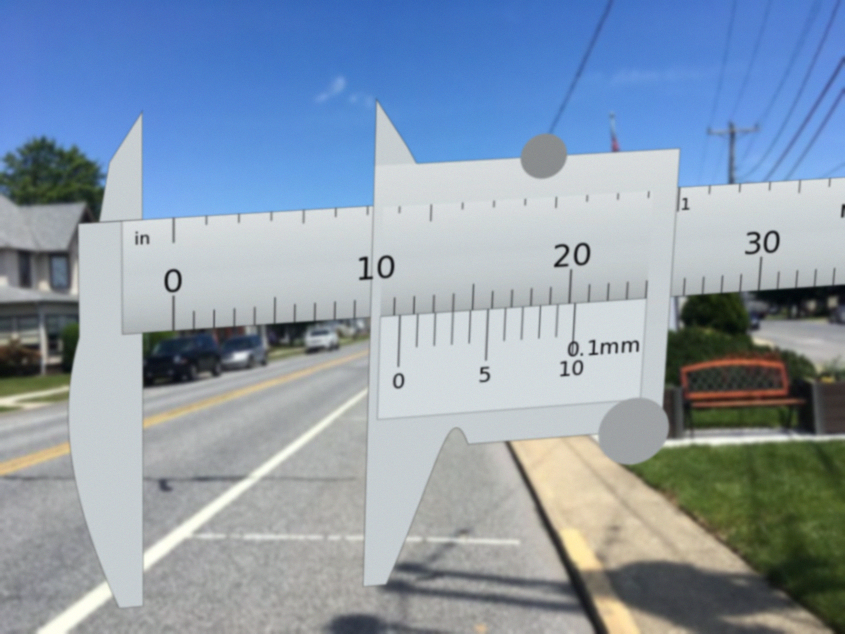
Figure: 11.3mm
